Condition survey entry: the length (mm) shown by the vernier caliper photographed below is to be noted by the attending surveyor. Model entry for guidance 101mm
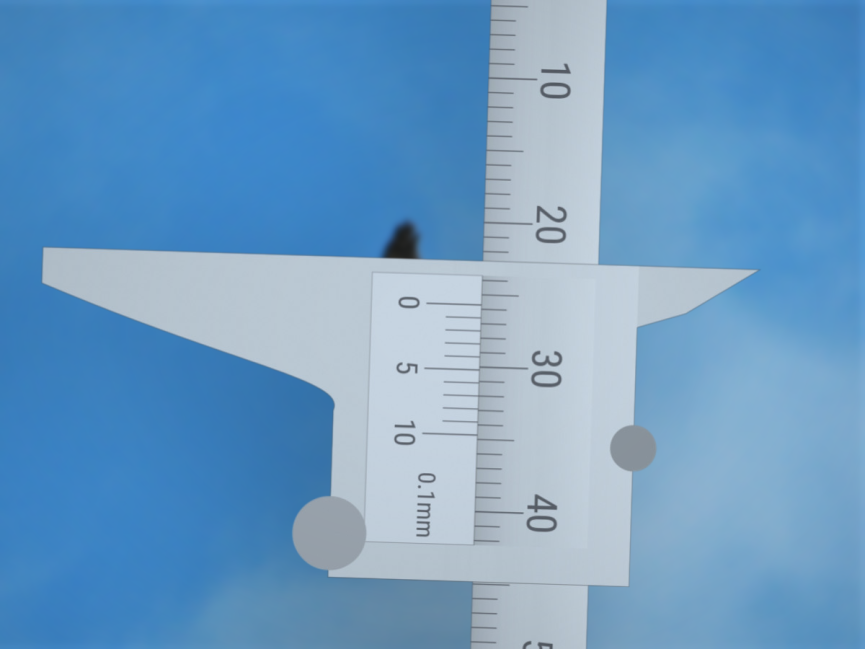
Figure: 25.7mm
